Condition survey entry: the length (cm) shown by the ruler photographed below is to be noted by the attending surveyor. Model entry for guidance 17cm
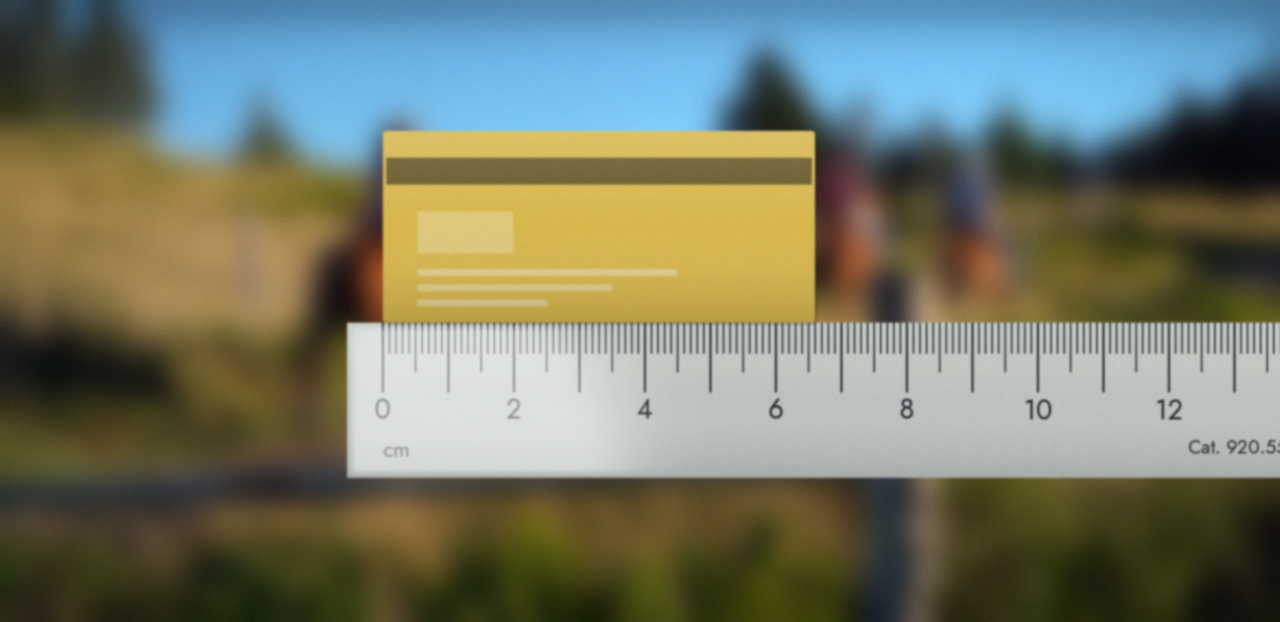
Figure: 6.6cm
